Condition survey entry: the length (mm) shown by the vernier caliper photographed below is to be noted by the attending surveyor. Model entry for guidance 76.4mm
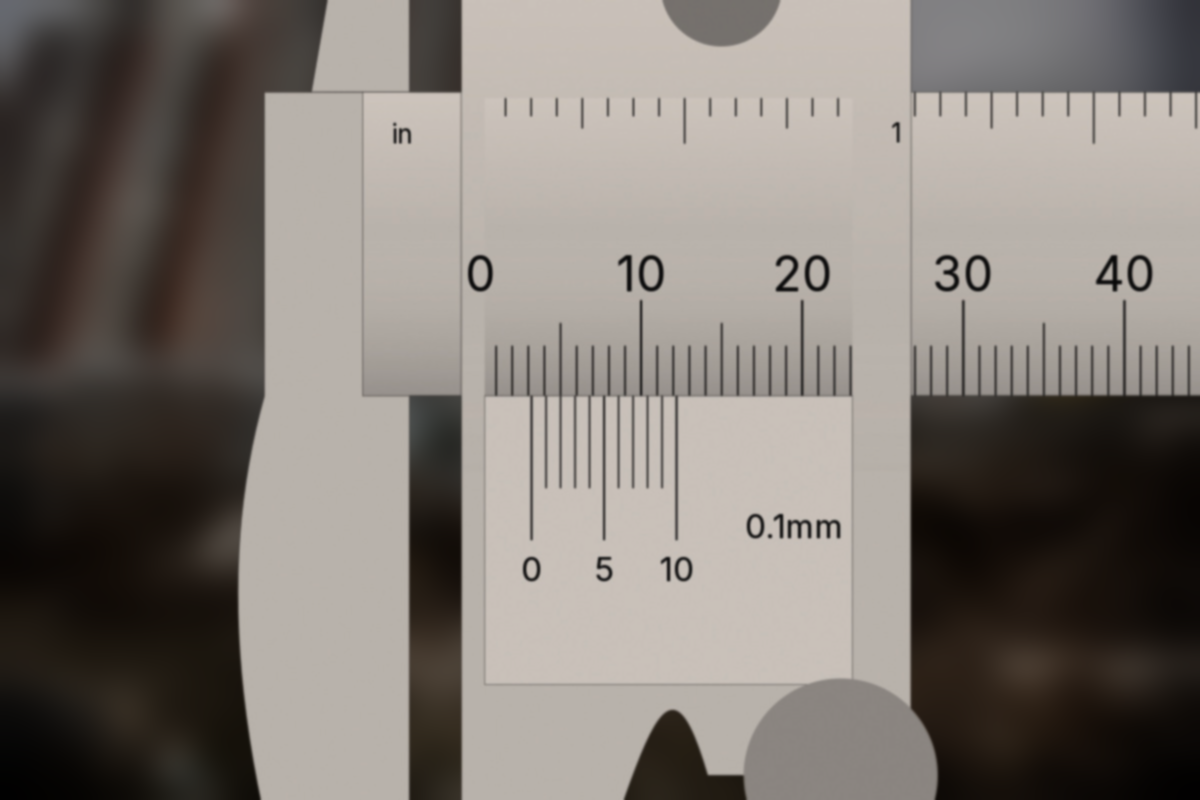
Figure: 3.2mm
